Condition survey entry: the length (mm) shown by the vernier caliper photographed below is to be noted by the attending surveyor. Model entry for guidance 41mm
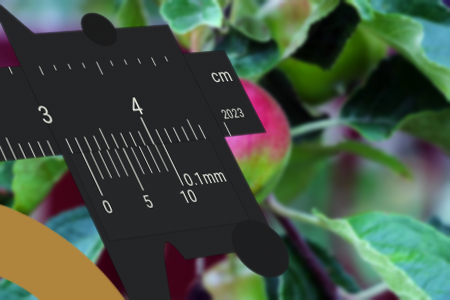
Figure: 32.0mm
